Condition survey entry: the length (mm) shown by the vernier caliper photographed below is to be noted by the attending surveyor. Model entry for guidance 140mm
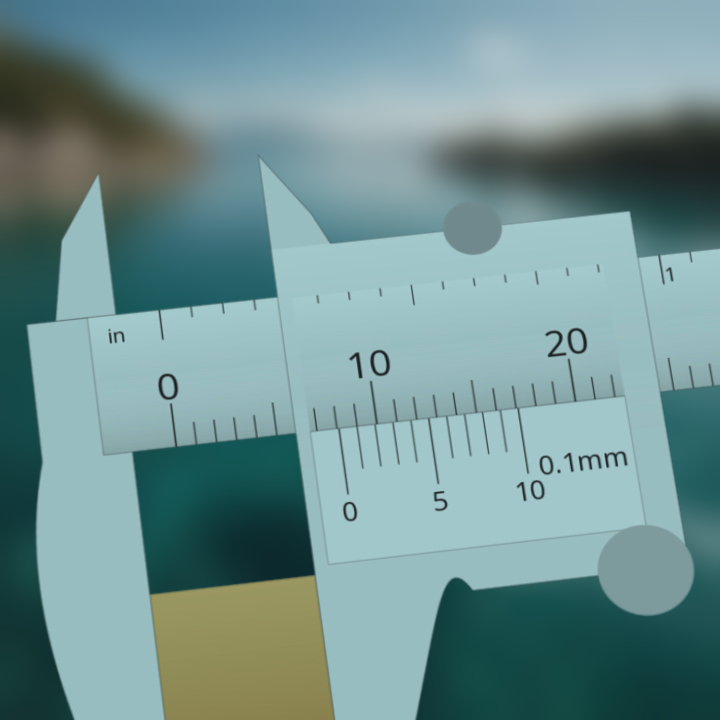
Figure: 8.1mm
